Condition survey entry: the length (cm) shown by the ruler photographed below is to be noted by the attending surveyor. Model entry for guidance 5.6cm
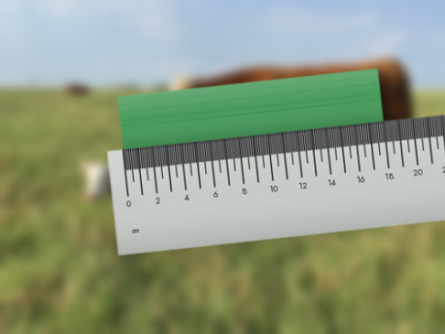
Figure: 18cm
